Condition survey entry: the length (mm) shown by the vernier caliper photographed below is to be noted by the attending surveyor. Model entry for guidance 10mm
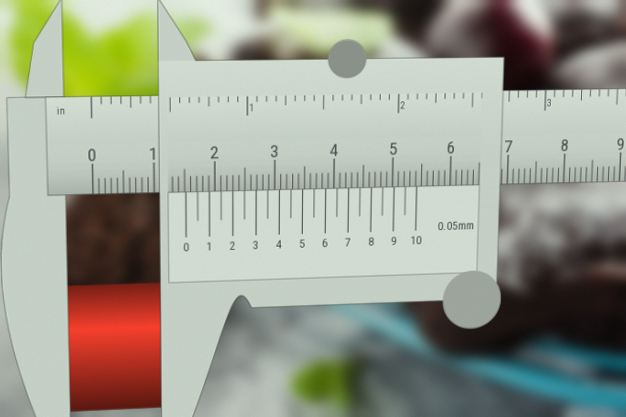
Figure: 15.2mm
